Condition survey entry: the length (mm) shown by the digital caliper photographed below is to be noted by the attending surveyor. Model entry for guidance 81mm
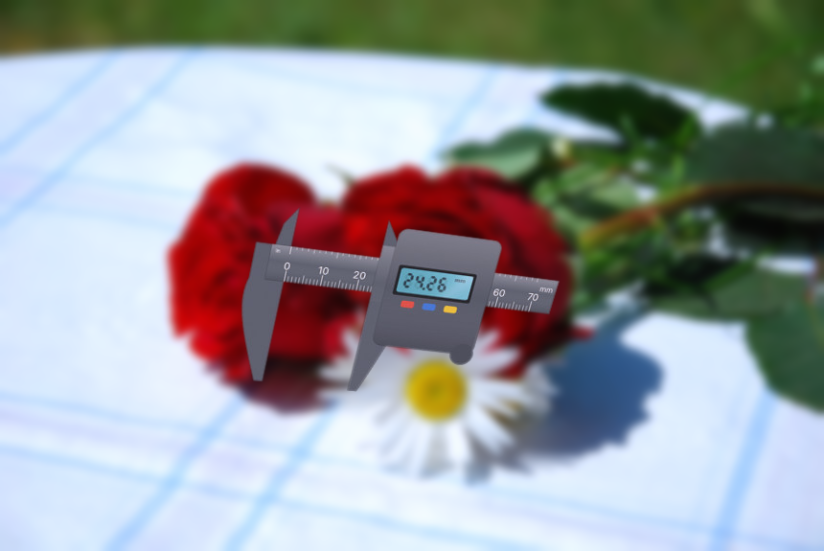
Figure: 24.26mm
